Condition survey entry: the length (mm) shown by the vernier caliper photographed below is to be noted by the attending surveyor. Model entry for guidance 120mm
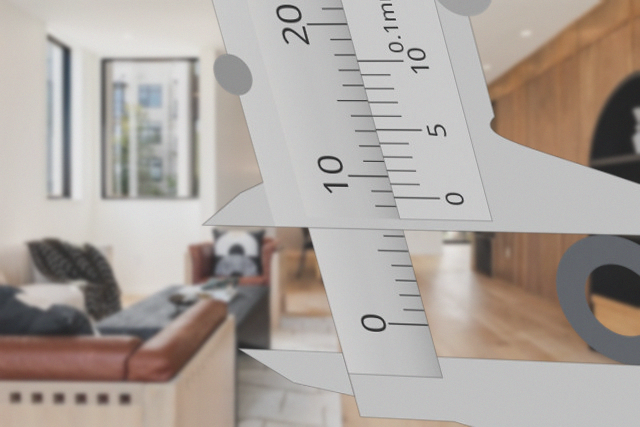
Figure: 8.6mm
